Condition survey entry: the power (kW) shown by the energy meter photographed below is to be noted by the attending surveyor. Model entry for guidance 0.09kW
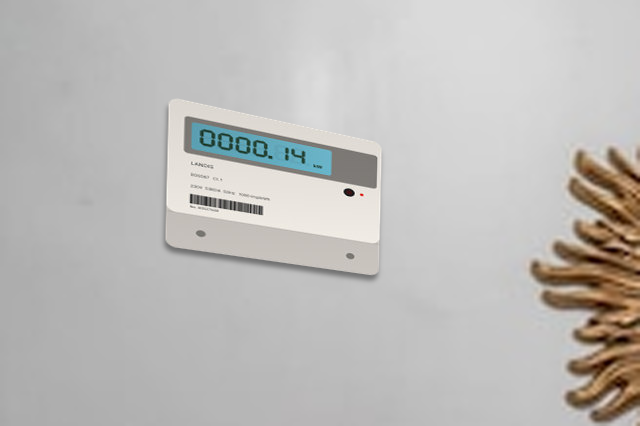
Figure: 0.14kW
